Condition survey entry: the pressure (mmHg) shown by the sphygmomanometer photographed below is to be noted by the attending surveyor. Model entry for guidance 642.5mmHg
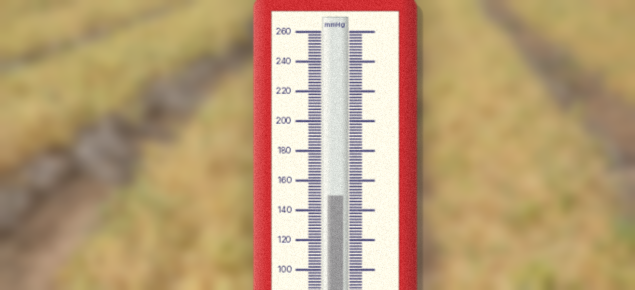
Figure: 150mmHg
